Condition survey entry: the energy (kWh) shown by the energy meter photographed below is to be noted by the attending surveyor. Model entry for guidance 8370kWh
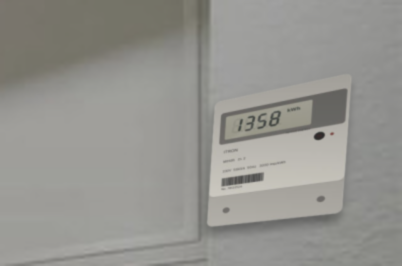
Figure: 1358kWh
